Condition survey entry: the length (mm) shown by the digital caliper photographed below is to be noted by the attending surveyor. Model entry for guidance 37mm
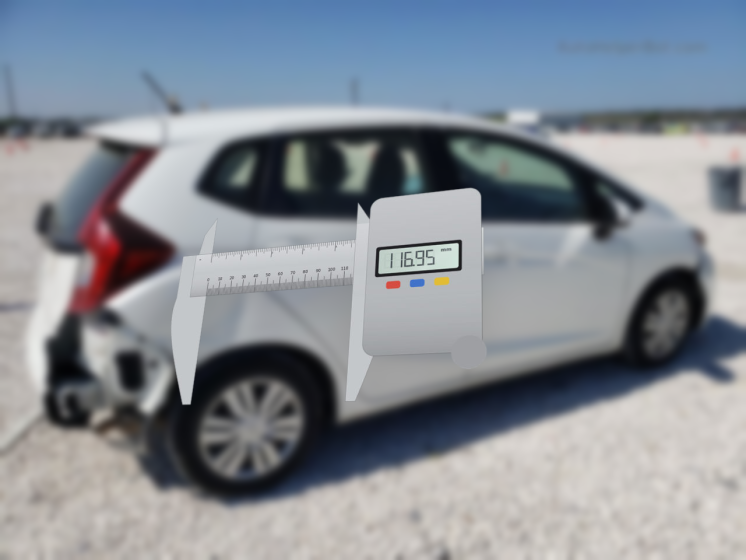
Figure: 116.95mm
